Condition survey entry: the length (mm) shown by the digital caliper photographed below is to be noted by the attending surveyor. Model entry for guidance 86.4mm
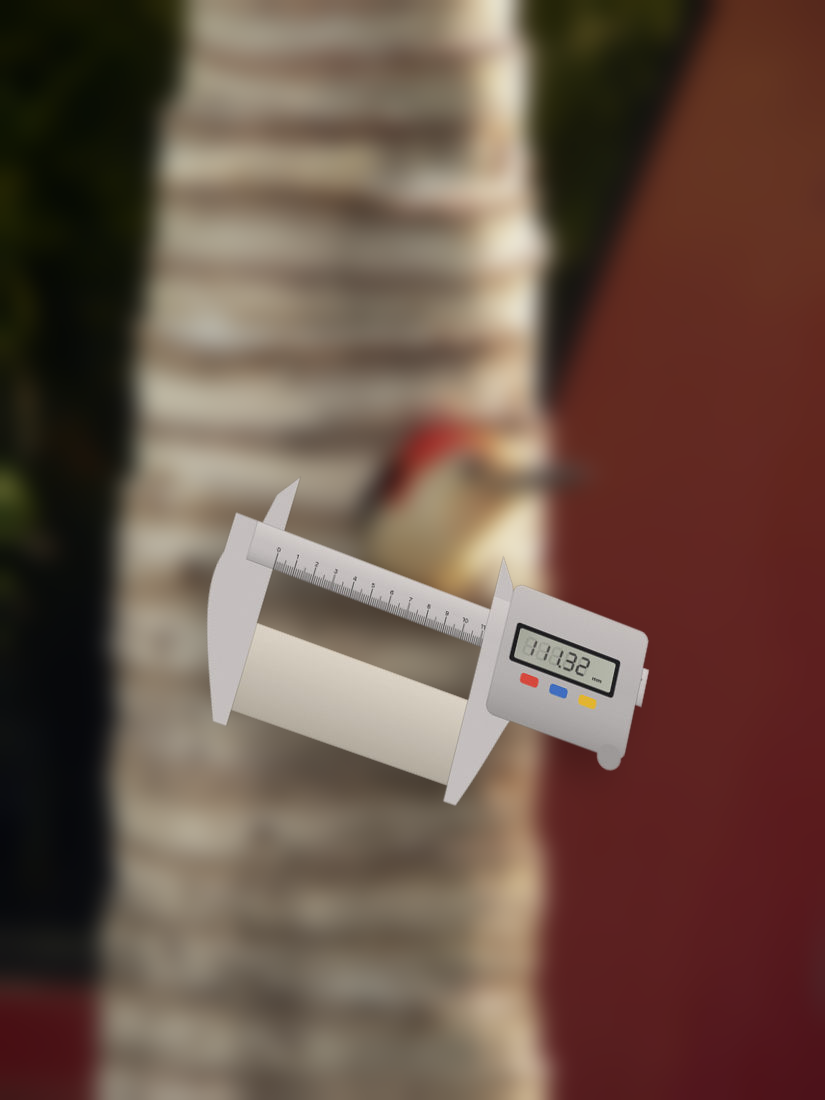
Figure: 111.32mm
